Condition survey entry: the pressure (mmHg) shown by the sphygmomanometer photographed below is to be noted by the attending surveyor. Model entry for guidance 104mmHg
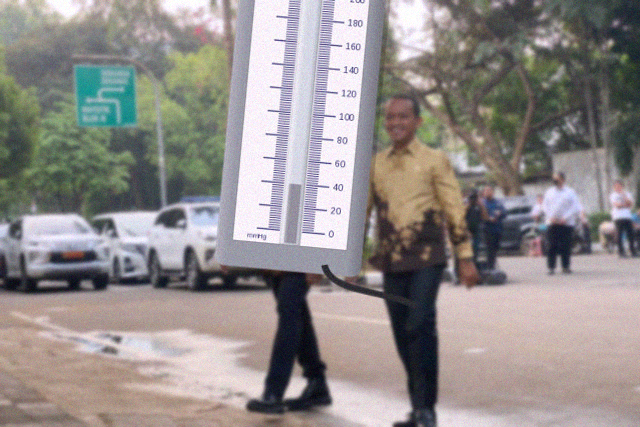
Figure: 40mmHg
